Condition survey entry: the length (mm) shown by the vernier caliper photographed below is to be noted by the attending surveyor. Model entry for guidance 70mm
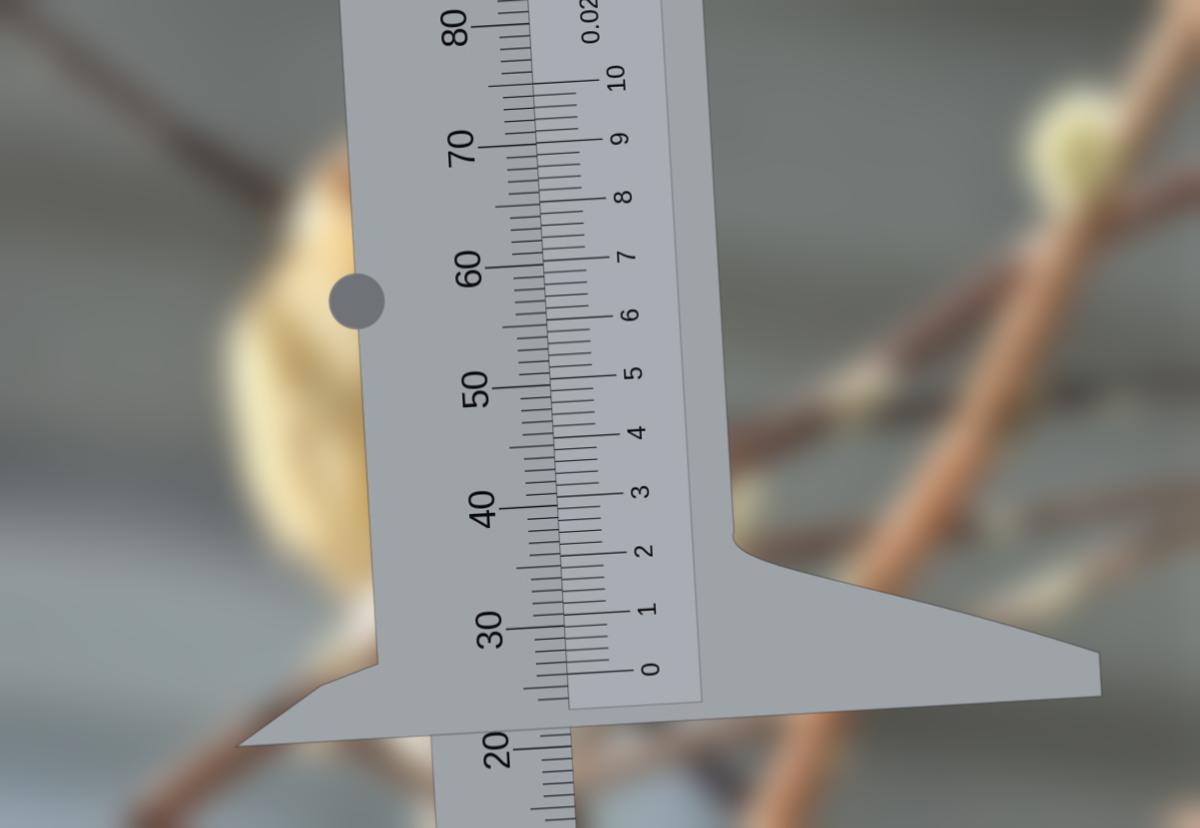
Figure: 26.0mm
